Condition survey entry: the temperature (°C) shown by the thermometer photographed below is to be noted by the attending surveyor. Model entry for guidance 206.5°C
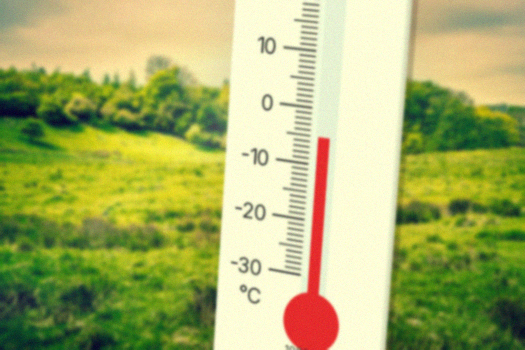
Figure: -5°C
